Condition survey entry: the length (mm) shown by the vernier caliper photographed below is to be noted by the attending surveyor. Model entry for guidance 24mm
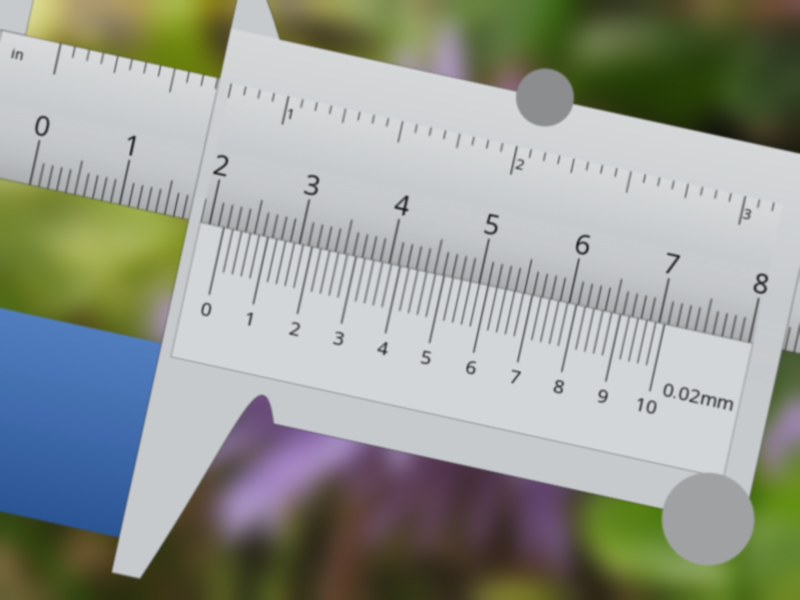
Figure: 21.6mm
